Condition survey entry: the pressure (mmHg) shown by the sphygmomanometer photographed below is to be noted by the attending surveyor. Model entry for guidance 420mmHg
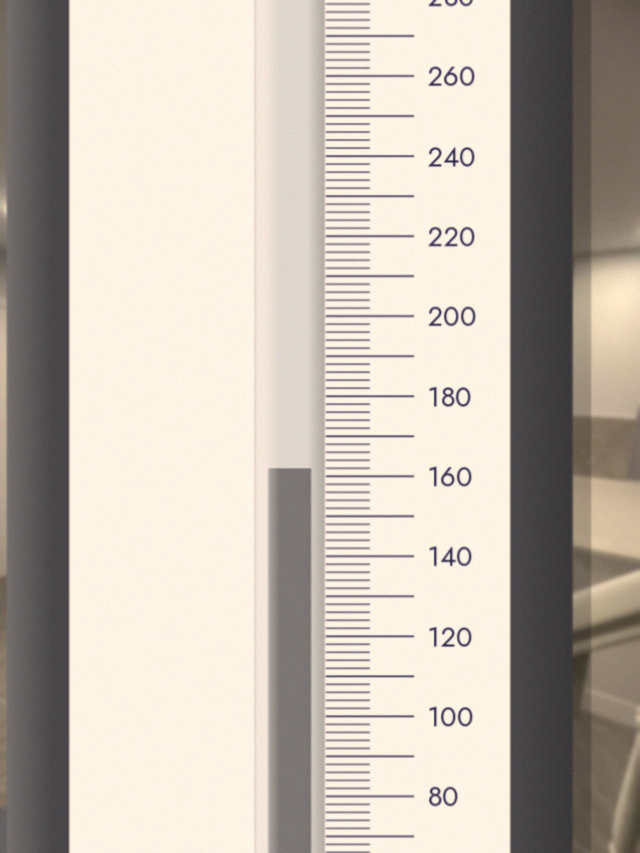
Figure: 162mmHg
